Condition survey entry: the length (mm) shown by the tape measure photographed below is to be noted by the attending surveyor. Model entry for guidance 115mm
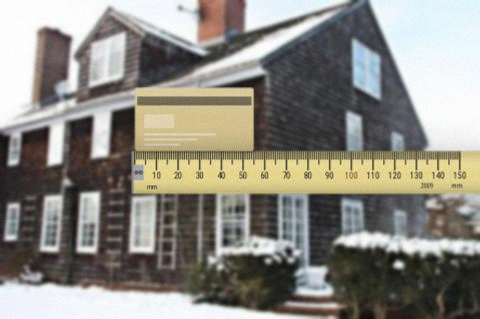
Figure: 55mm
